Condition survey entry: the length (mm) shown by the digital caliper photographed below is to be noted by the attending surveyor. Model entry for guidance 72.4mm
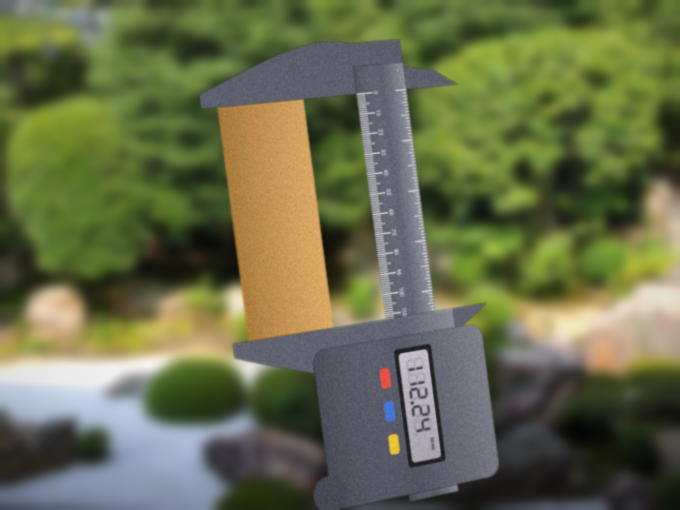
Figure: 112.24mm
